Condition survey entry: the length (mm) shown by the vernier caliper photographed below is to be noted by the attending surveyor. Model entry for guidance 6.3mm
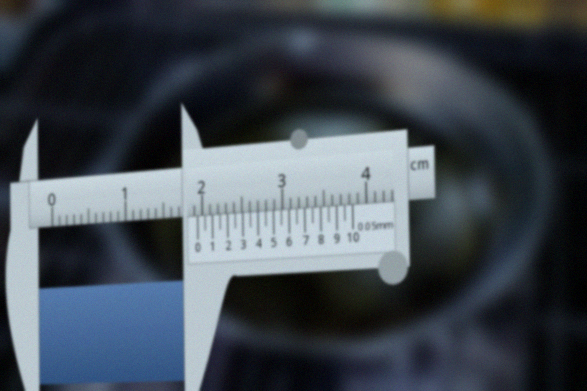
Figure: 19.4mm
